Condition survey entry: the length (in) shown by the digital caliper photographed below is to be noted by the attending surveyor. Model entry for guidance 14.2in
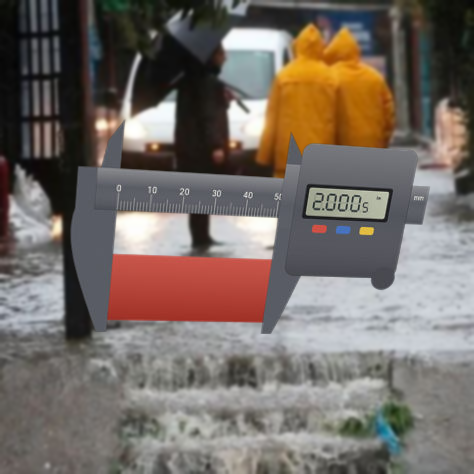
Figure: 2.0005in
